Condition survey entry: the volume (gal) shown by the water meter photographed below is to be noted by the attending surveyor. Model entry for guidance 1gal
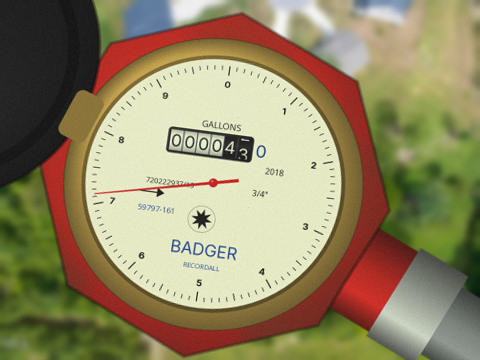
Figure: 427.1gal
